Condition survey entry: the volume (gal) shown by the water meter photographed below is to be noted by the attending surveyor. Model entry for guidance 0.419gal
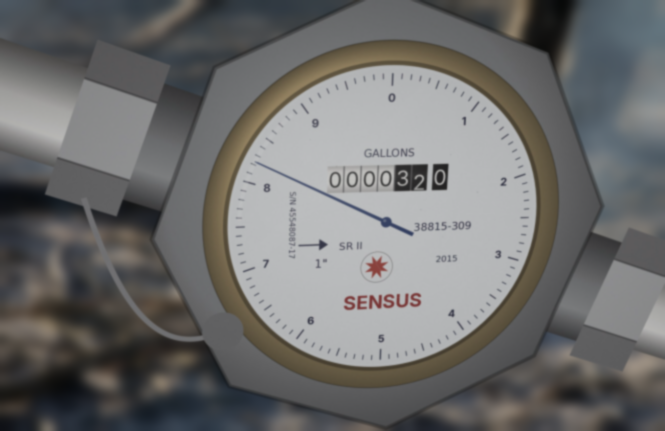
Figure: 318.2gal
